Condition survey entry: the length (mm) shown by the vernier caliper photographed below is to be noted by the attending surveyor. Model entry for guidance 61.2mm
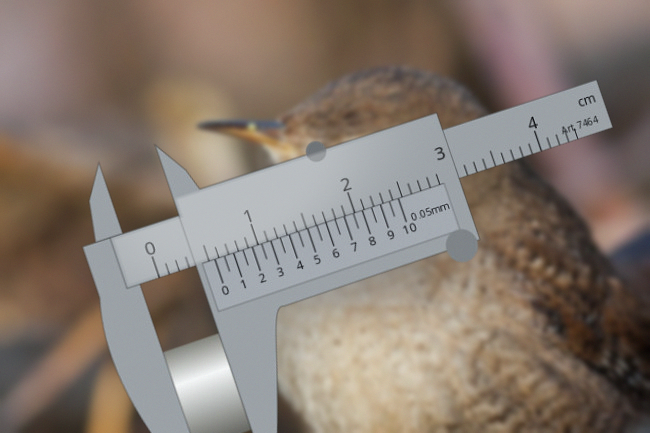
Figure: 5.6mm
